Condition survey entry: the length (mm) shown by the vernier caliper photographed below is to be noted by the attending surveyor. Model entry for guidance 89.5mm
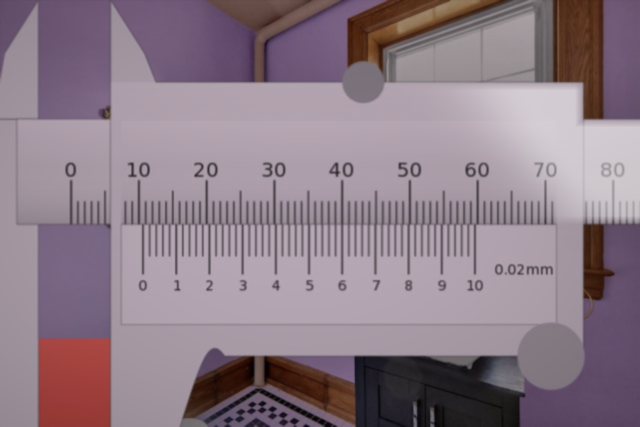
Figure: 10.6mm
